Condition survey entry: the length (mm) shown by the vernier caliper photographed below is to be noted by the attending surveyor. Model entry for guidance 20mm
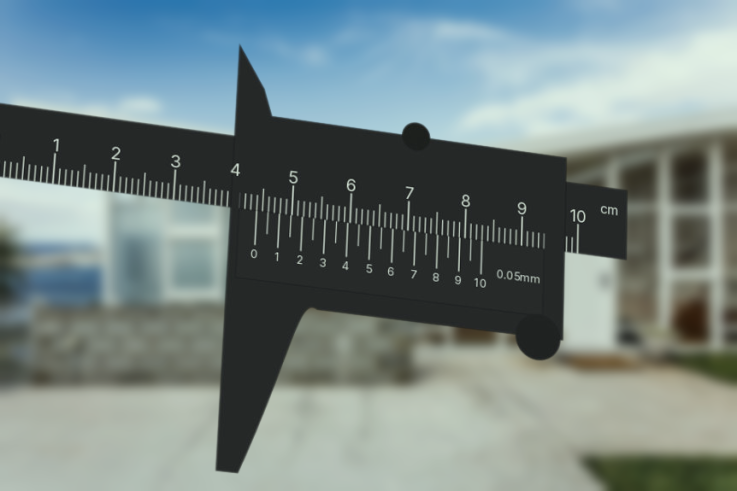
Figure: 44.0mm
